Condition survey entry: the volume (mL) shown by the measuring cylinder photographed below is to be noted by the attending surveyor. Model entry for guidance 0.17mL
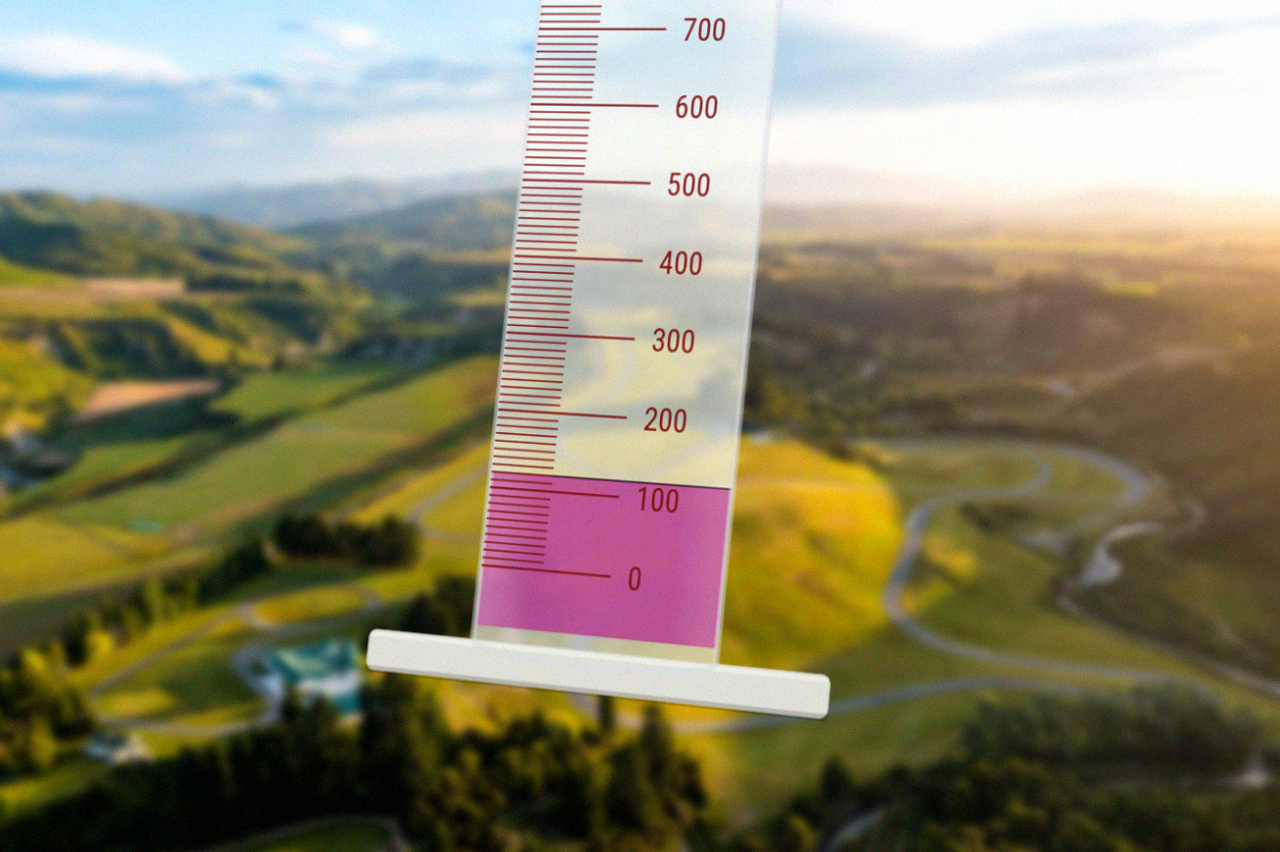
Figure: 120mL
